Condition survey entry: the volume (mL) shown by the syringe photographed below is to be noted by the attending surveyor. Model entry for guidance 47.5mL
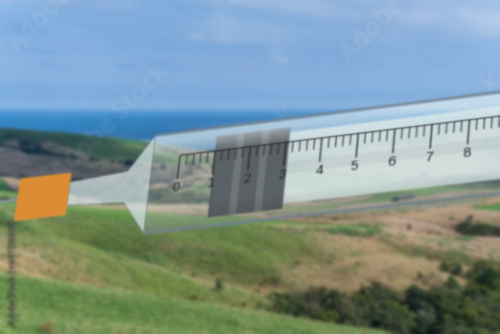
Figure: 1mL
